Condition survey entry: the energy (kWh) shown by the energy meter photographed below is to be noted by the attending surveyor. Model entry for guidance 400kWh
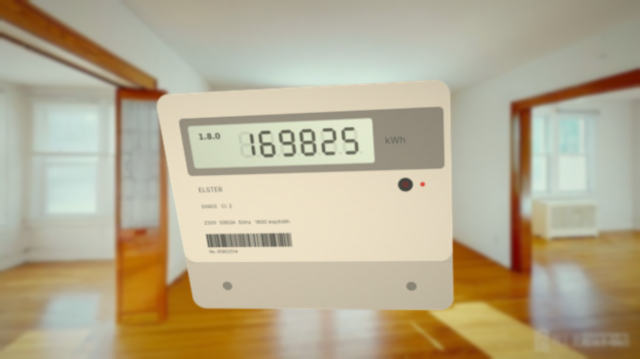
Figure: 169825kWh
